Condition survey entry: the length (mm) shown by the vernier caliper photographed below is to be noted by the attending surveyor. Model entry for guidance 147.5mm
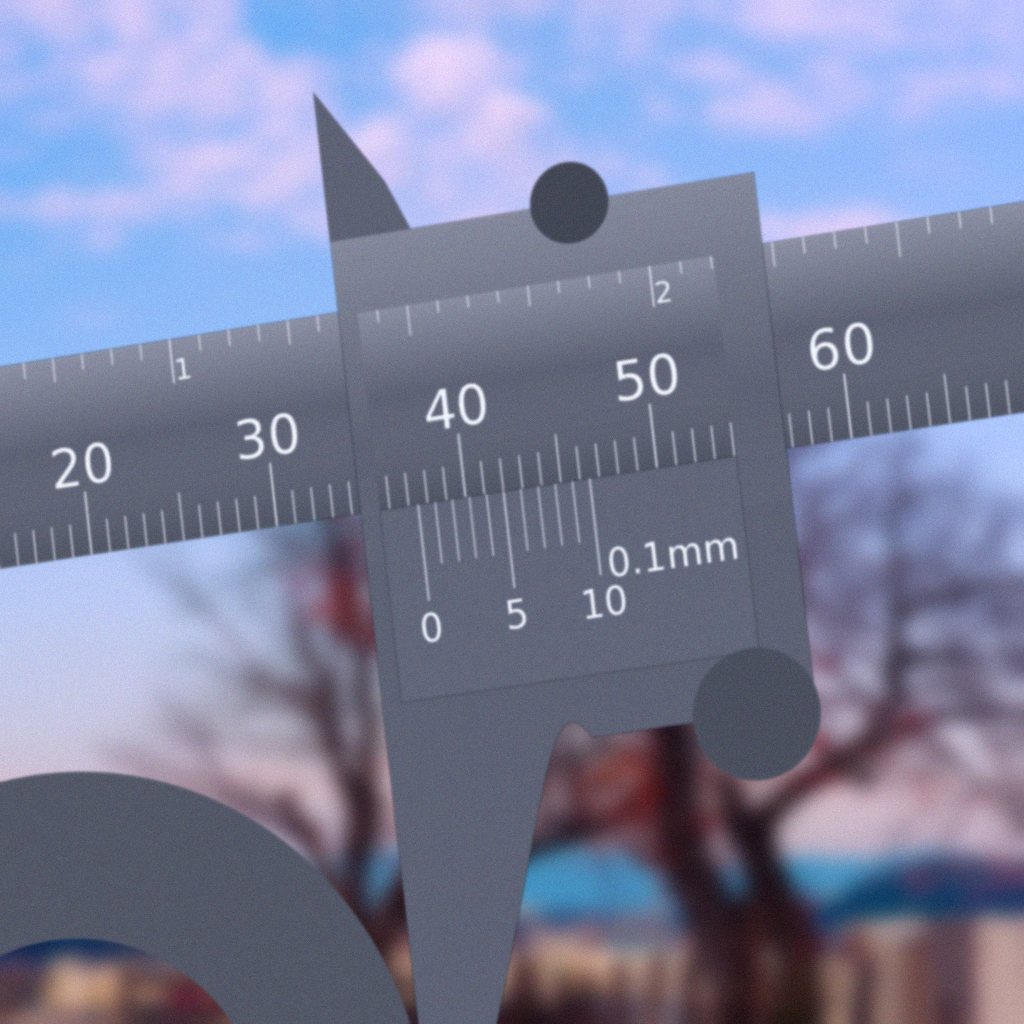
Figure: 37.5mm
